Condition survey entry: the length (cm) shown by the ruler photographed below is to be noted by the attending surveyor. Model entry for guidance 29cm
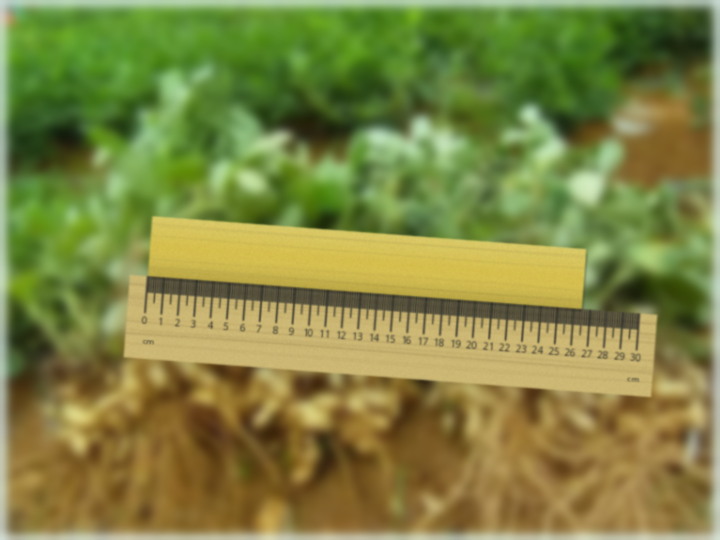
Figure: 26.5cm
